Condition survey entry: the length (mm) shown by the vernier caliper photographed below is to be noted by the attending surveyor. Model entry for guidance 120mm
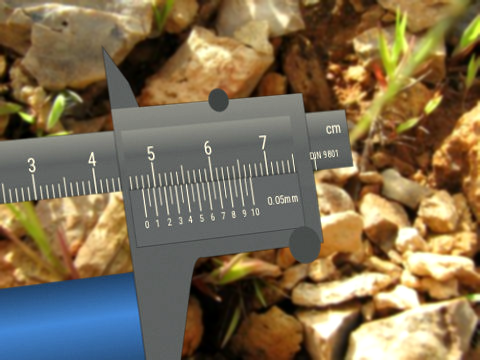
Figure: 47.8mm
